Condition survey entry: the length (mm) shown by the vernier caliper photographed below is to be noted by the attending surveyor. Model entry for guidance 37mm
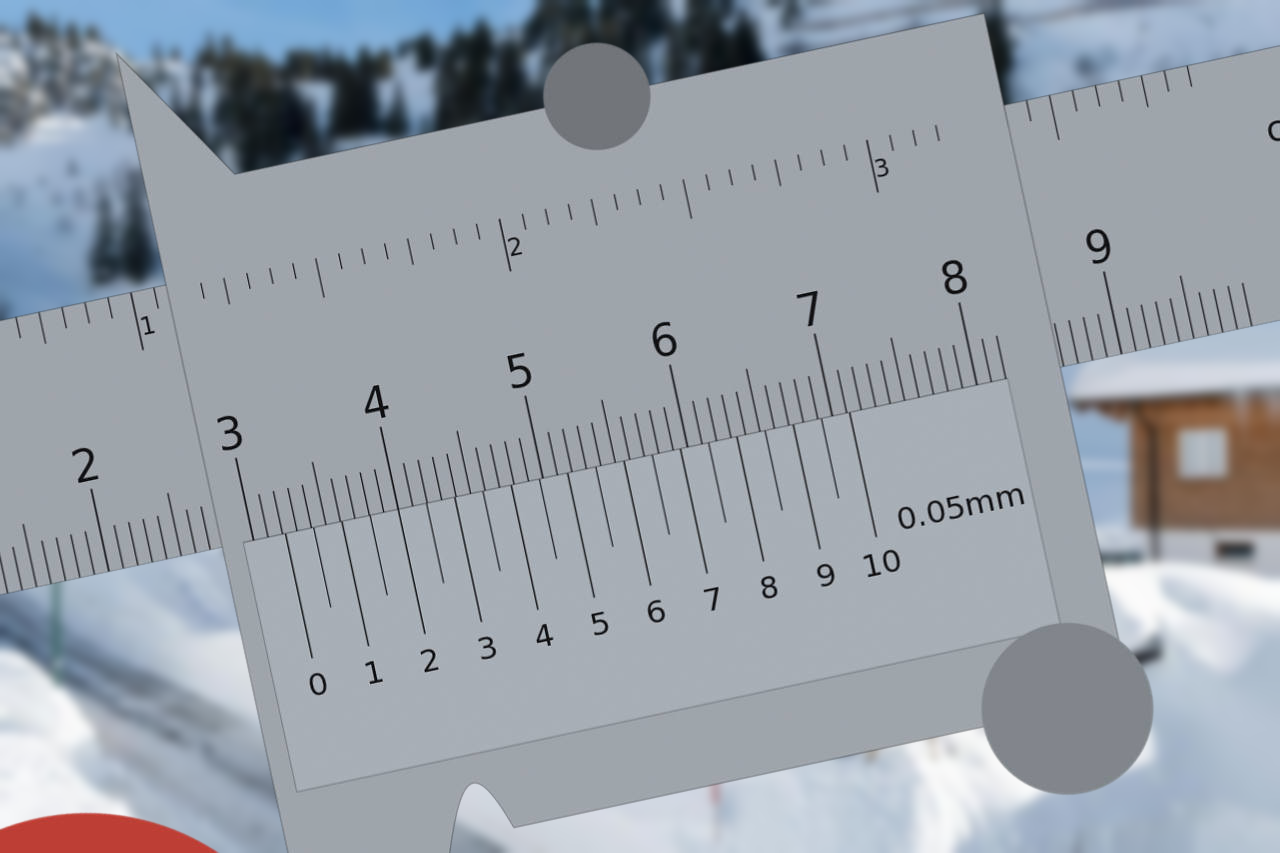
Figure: 32.2mm
